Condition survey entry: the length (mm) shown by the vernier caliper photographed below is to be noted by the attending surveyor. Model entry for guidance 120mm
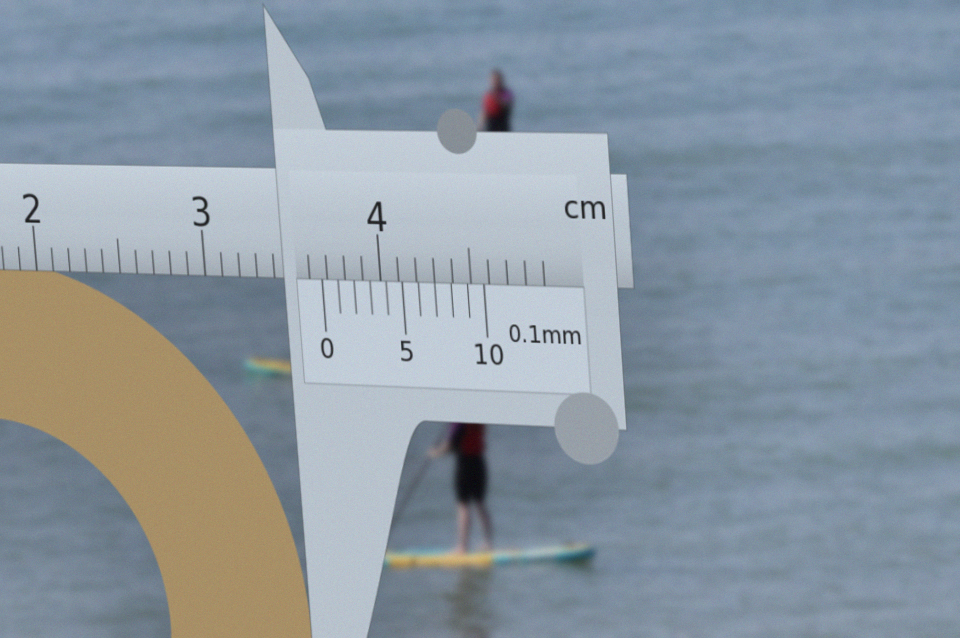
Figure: 36.7mm
